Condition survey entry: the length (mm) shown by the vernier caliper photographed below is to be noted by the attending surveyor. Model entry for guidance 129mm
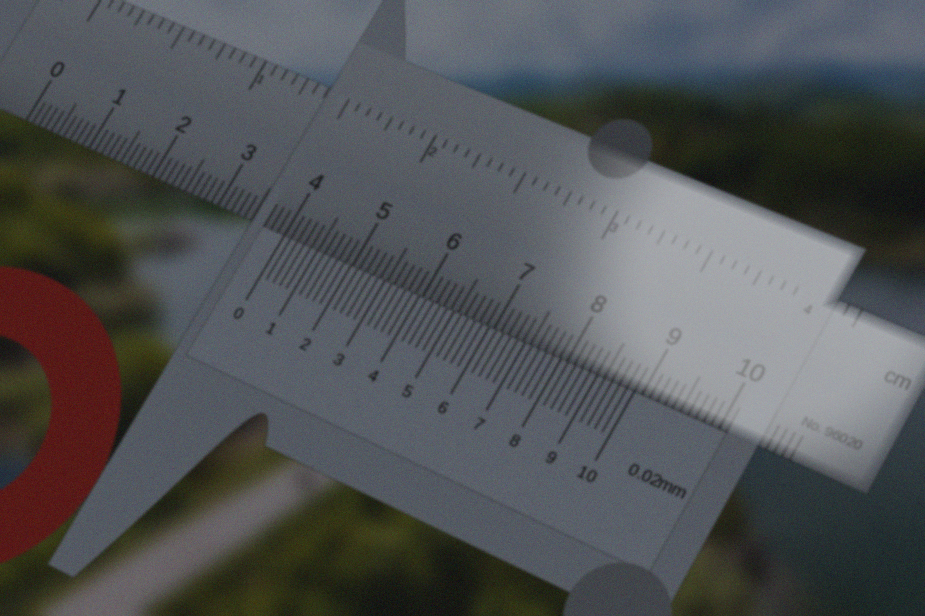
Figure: 40.0mm
